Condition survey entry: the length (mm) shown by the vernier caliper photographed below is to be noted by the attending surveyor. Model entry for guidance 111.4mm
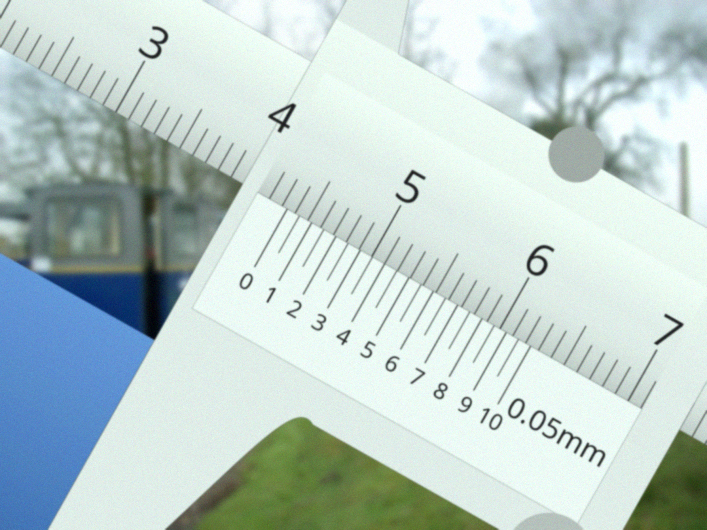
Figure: 43.4mm
